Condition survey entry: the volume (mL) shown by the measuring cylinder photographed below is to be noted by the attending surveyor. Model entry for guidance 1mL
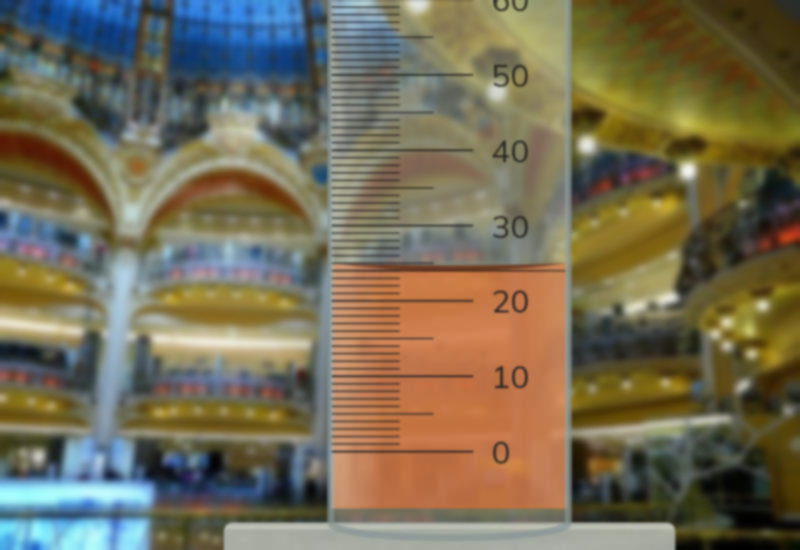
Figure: 24mL
